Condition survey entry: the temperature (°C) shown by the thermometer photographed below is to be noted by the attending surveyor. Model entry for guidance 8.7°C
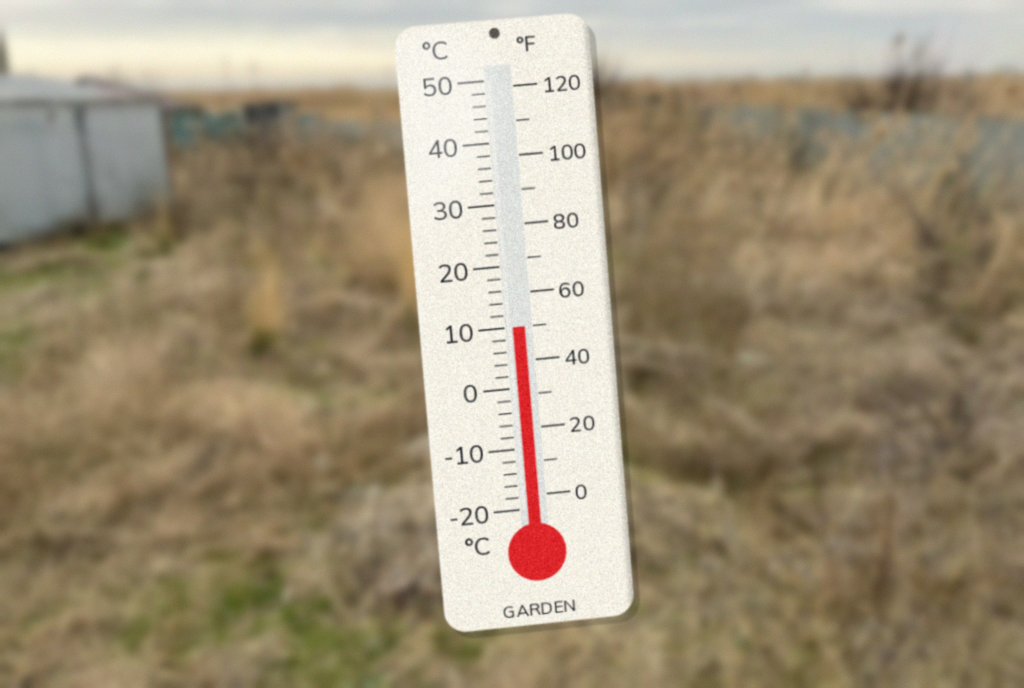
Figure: 10°C
